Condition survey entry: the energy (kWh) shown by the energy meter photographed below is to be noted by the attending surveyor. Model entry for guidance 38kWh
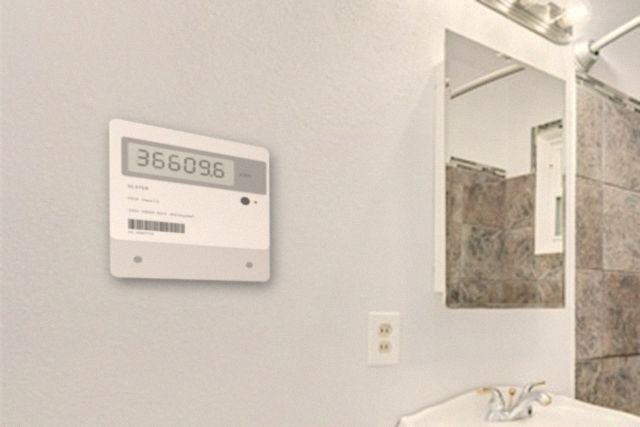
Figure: 36609.6kWh
